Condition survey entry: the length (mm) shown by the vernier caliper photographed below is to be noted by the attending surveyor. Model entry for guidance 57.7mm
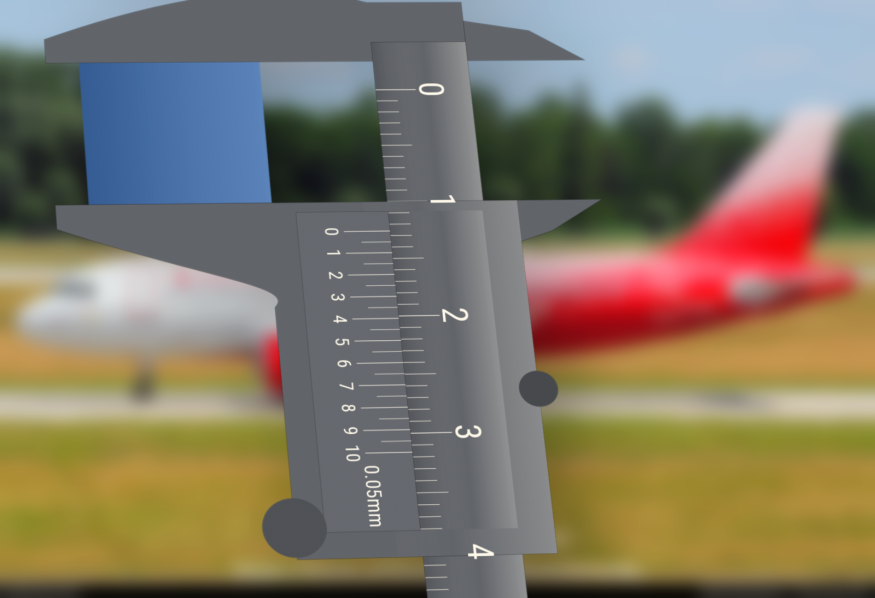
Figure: 12.6mm
